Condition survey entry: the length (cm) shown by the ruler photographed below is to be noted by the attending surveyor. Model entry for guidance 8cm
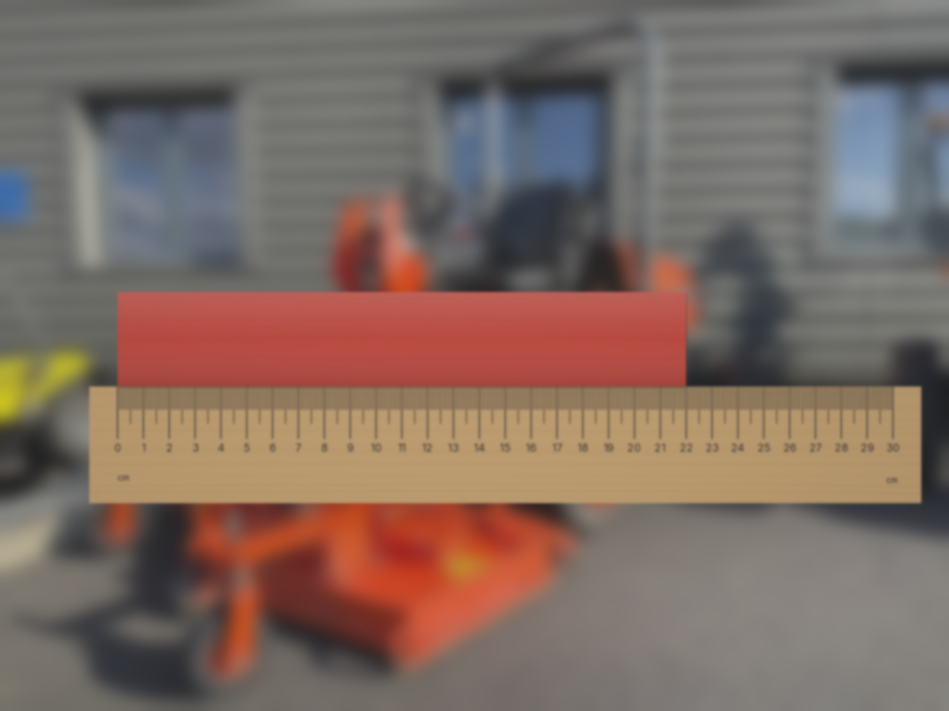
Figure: 22cm
